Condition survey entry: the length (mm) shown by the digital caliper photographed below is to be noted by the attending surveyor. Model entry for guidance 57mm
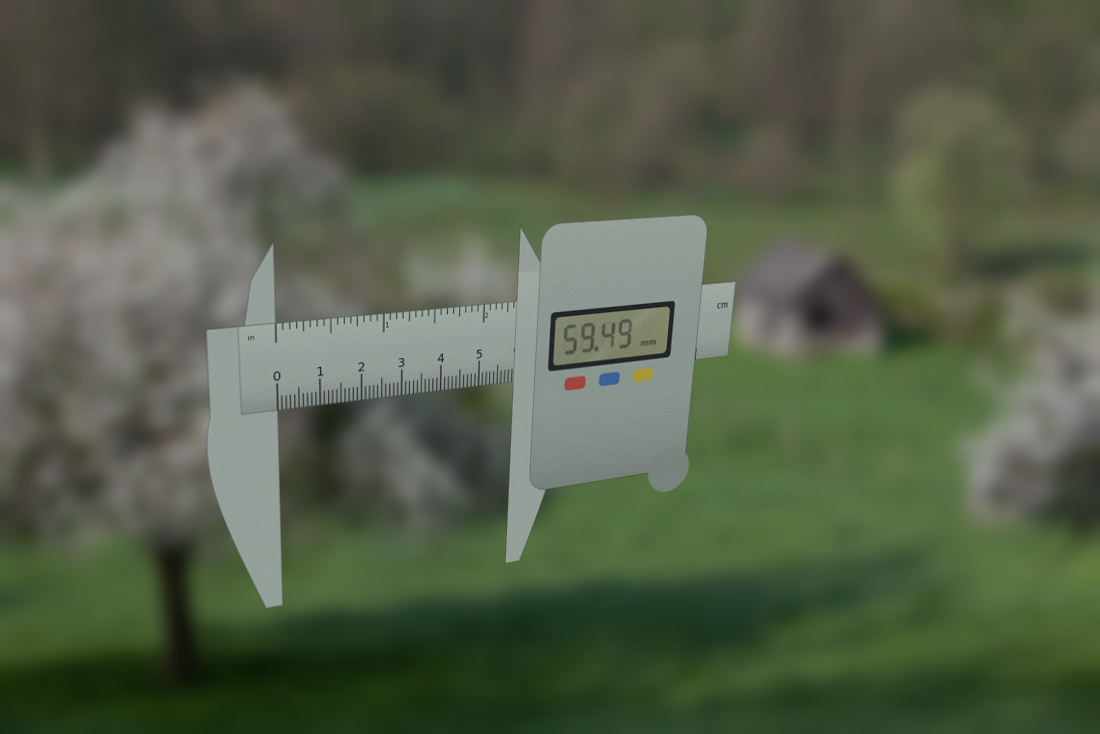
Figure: 59.49mm
